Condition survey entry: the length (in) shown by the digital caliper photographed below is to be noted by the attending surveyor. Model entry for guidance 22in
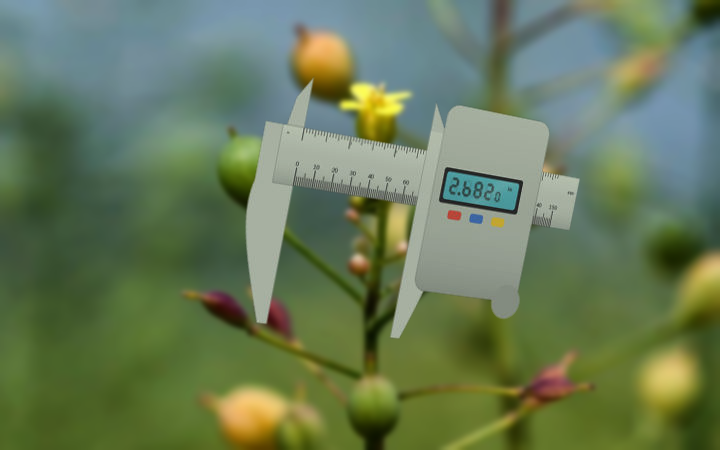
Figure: 2.6820in
